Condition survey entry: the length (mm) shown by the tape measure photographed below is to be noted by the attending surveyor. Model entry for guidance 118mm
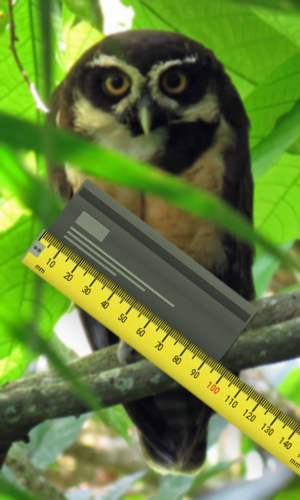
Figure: 95mm
